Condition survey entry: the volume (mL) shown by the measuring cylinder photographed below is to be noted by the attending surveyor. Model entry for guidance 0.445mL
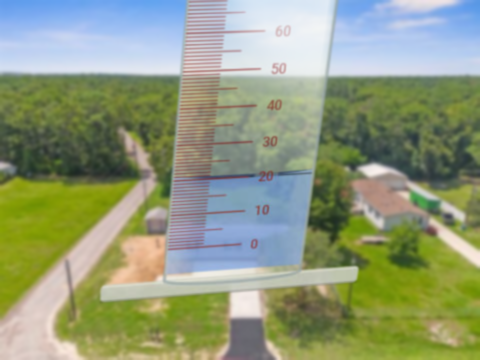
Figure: 20mL
